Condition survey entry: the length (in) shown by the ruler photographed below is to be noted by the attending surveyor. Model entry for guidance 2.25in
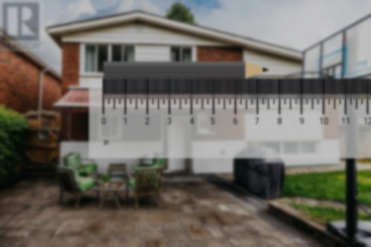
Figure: 7.5in
